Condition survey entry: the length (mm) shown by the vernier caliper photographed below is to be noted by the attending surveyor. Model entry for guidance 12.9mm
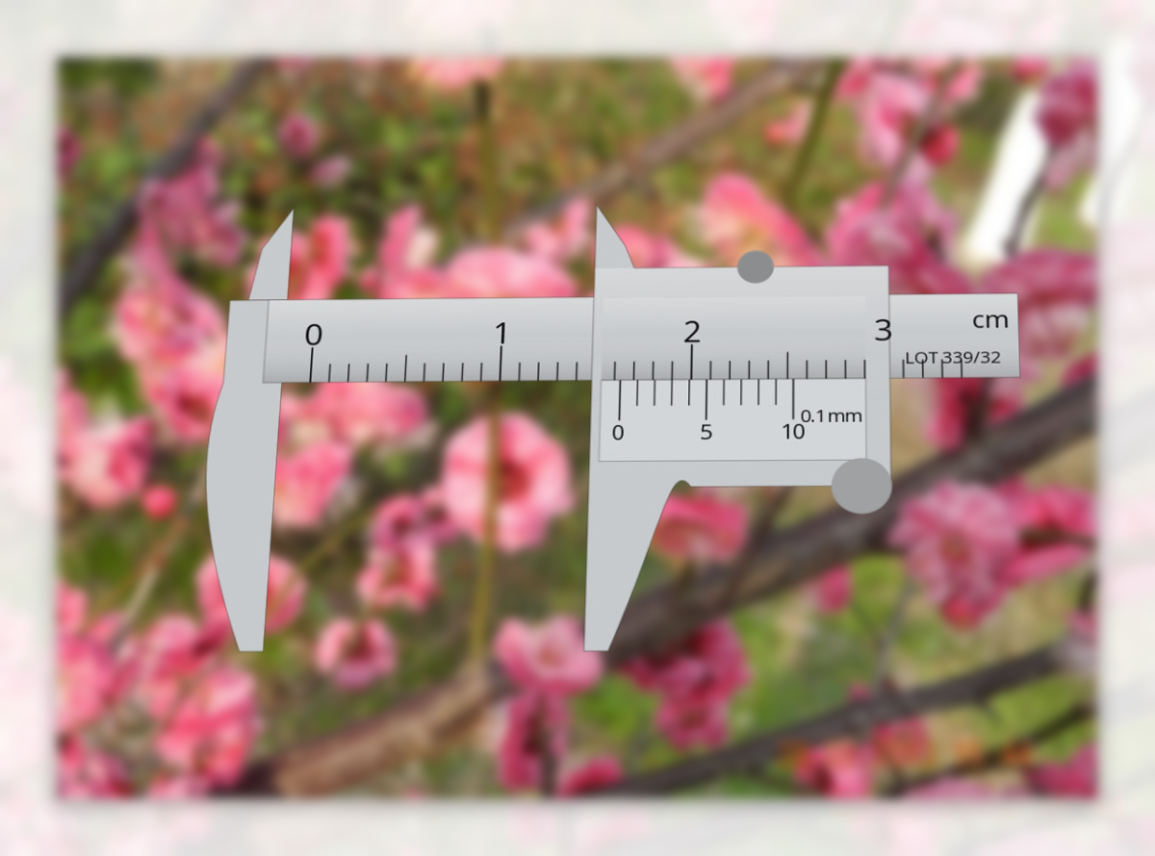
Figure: 16.3mm
